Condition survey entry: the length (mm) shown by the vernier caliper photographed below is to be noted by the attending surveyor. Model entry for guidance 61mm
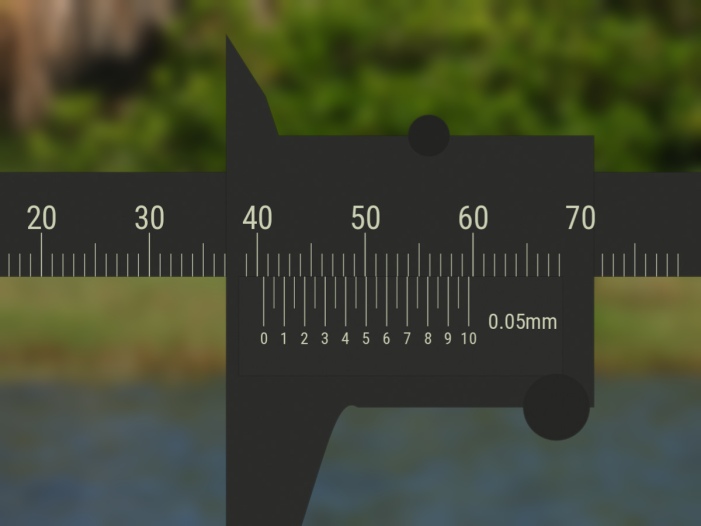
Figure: 40.6mm
